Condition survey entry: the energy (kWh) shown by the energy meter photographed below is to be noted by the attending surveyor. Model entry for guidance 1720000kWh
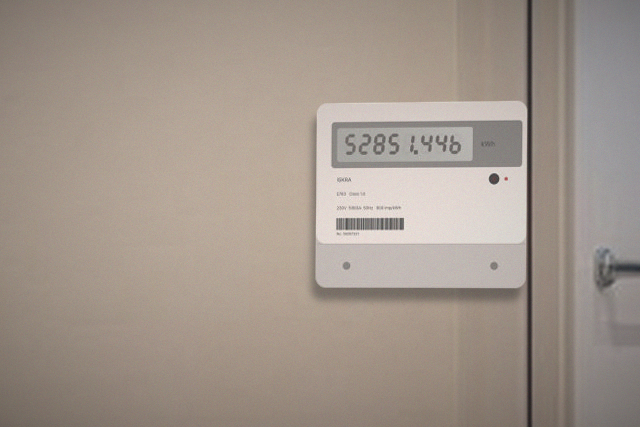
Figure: 52851.446kWh
